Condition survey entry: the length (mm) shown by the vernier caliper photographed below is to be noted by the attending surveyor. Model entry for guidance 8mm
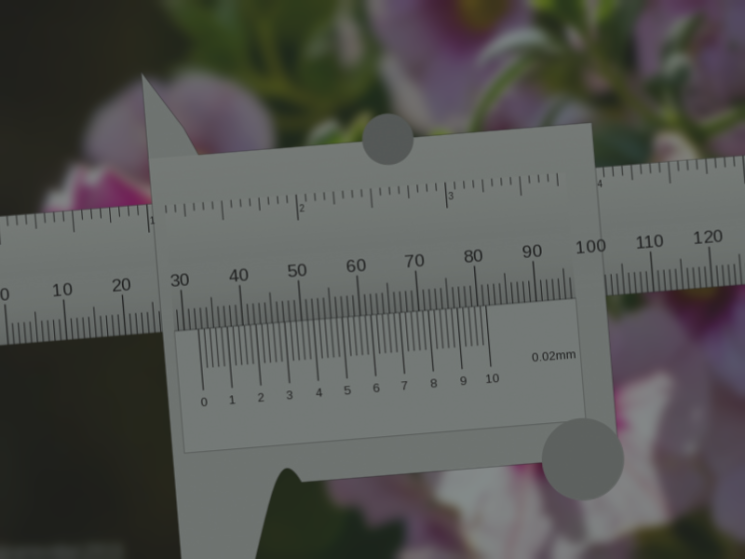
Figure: 32.4mm
